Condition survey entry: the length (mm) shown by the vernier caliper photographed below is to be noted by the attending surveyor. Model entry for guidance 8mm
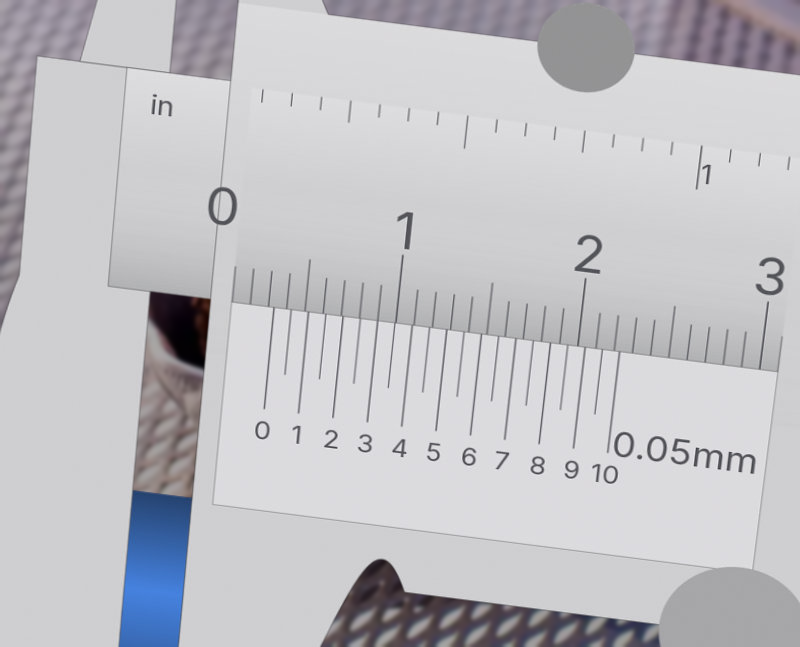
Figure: 3.3mm
